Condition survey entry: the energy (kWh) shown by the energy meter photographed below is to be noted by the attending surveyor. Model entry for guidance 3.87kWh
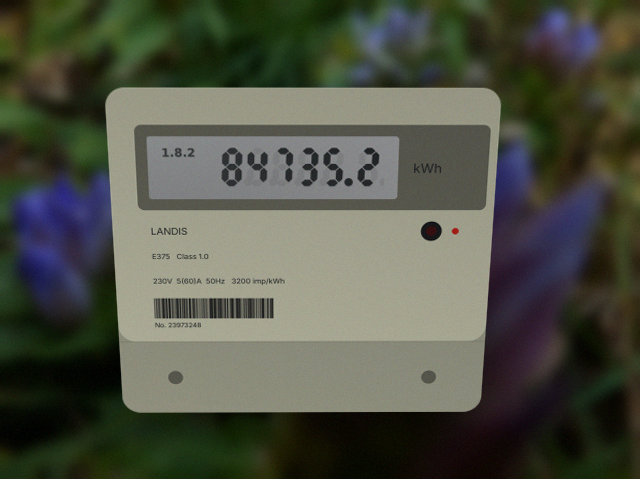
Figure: 84735.2kWh
